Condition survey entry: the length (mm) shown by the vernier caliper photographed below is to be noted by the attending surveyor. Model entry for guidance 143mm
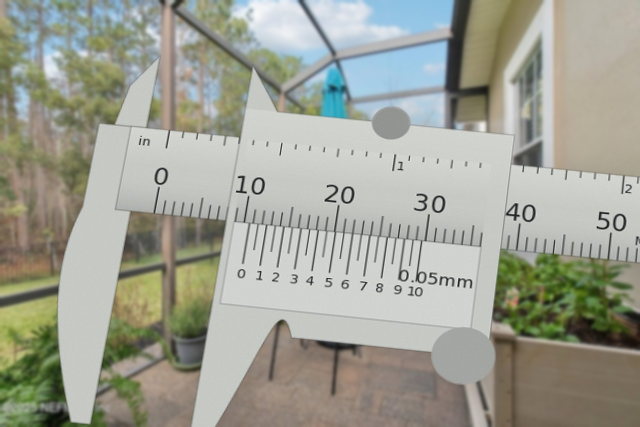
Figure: 10.6mm
